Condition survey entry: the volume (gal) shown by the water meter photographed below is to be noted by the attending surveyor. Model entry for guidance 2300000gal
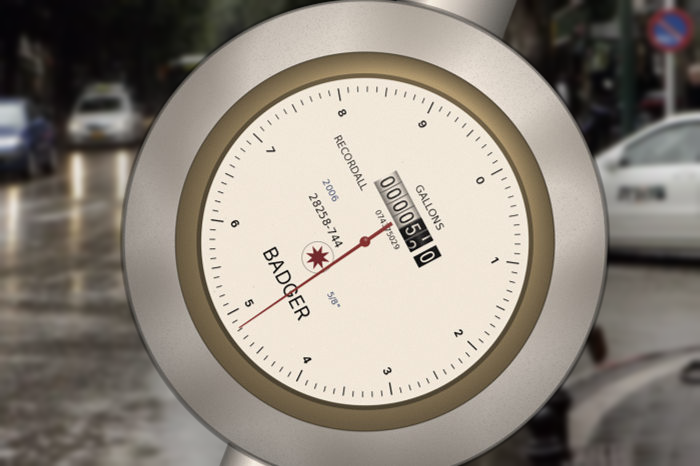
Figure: 514.8gal
